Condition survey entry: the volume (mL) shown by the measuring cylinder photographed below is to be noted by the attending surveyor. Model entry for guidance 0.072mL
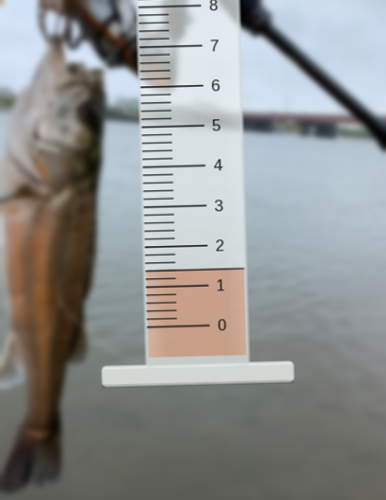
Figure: 1.4mL
